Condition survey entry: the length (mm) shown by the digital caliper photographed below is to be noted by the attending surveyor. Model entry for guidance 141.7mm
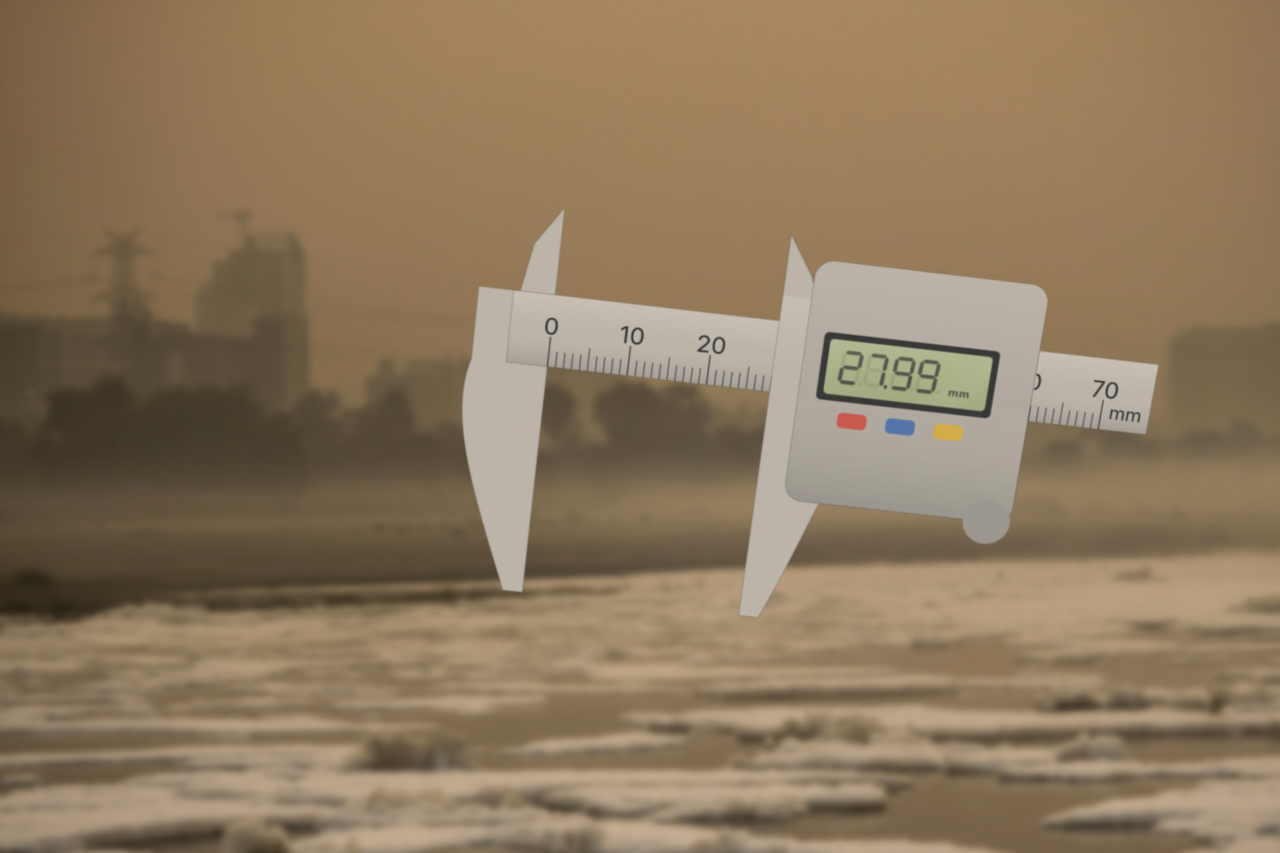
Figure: 27.99mm
